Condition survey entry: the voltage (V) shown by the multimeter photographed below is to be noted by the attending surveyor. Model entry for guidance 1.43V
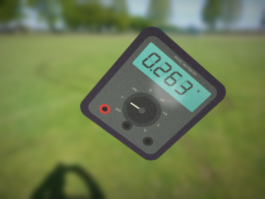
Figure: 0.263V
